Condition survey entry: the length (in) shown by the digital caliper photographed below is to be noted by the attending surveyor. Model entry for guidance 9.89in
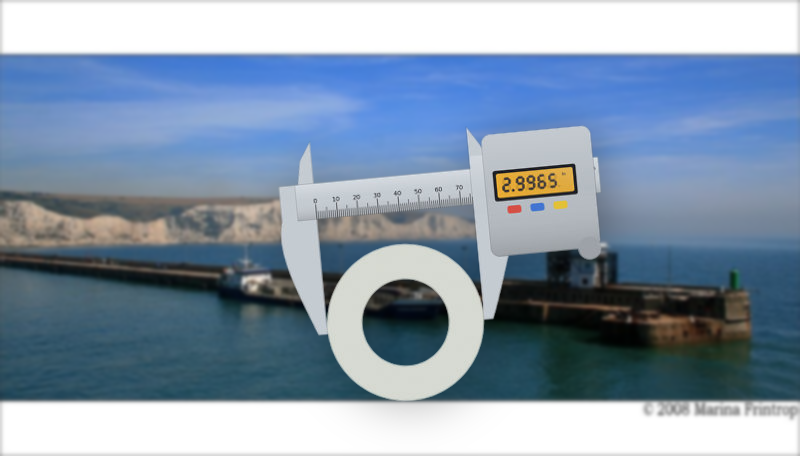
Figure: 2.9965in
